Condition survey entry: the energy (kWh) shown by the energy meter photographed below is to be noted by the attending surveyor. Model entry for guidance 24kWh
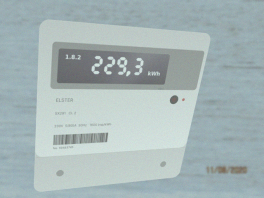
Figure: 229.3kWh
